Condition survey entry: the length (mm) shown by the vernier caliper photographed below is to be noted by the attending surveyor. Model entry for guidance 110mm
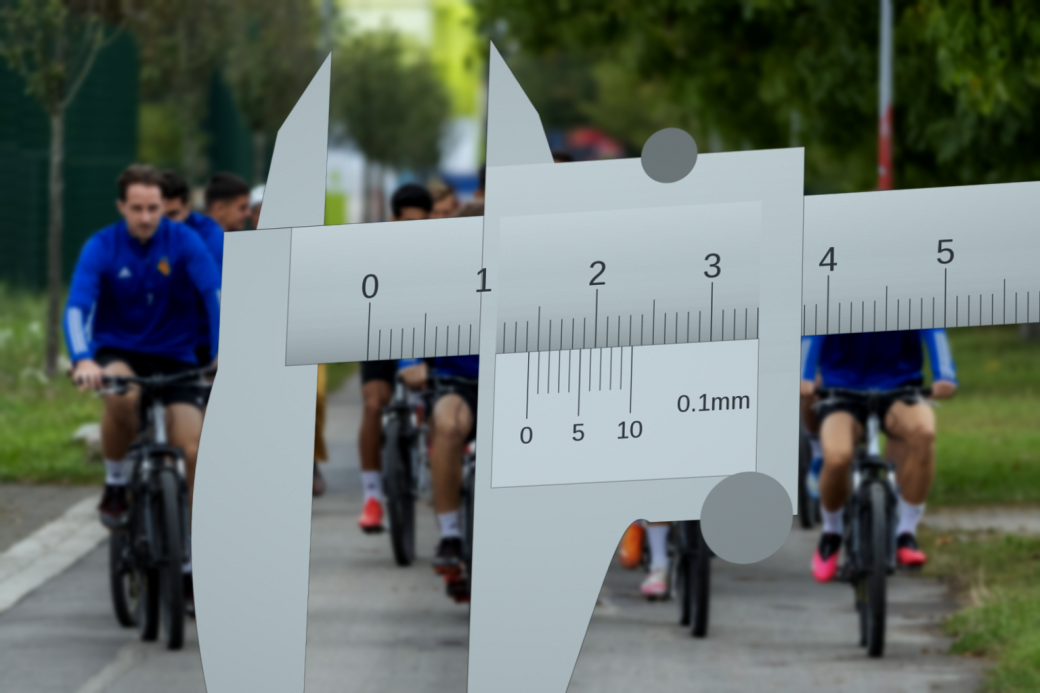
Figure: 14.2mm
